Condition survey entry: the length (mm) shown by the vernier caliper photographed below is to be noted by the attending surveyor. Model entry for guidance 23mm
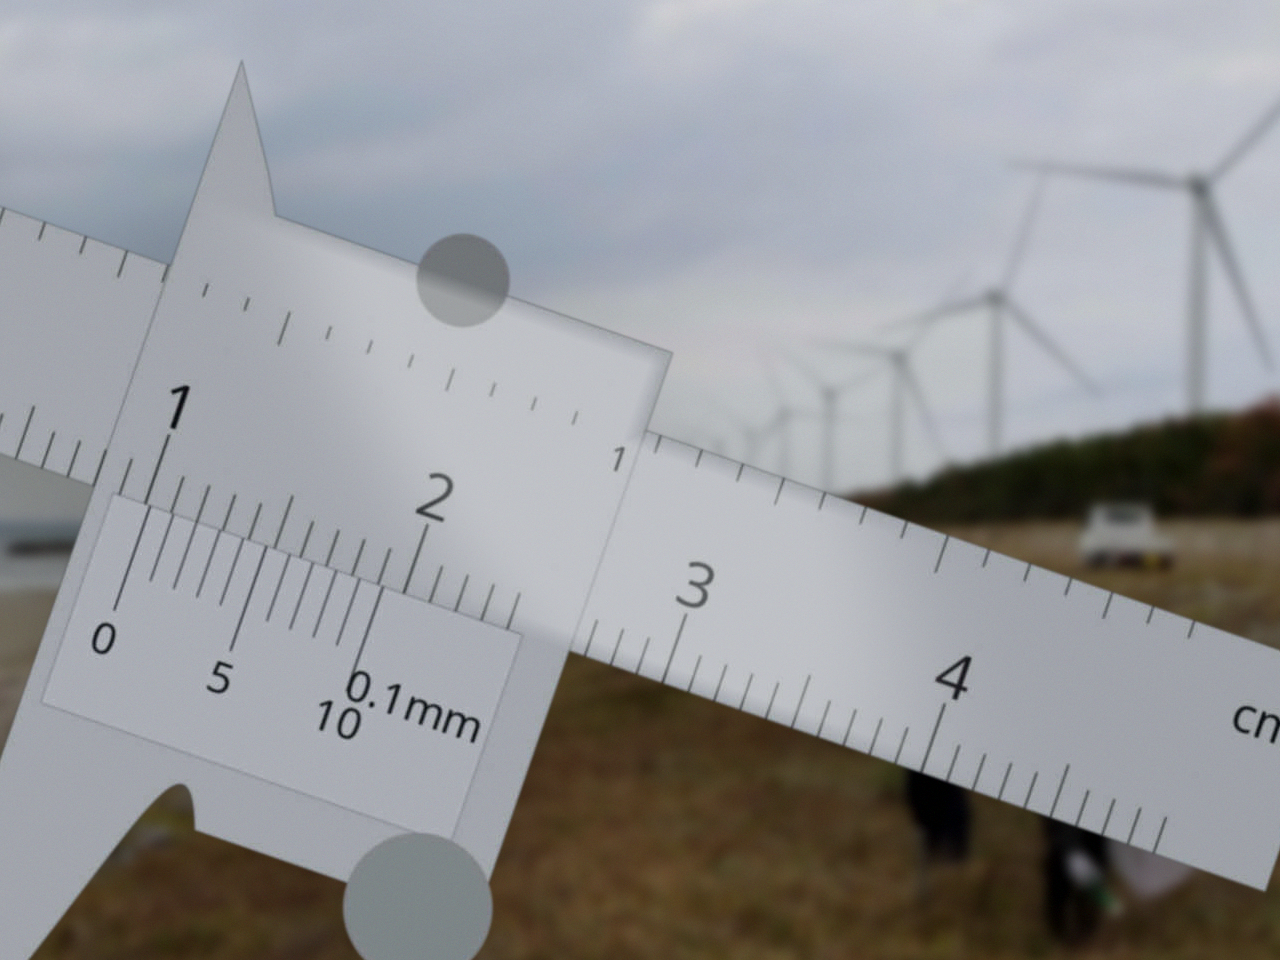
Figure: 10.2mm
